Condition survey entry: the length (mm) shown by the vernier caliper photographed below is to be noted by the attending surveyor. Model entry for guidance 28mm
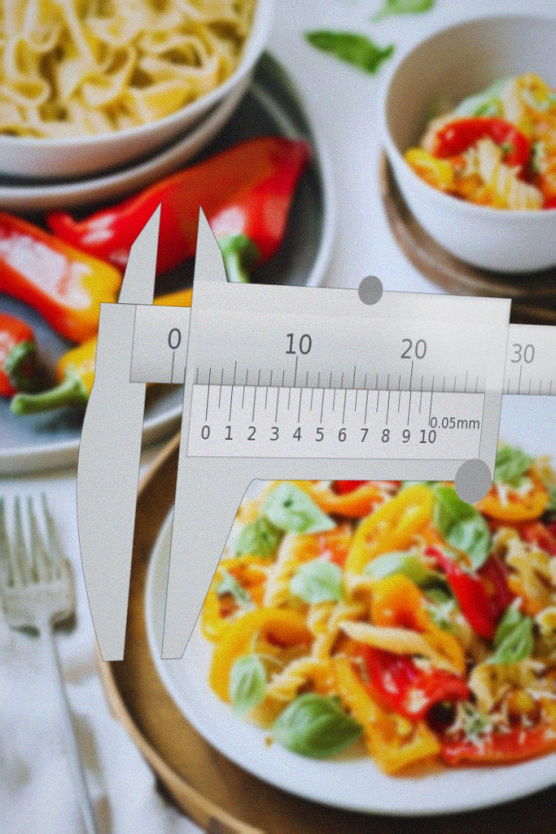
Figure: 3.0mm
